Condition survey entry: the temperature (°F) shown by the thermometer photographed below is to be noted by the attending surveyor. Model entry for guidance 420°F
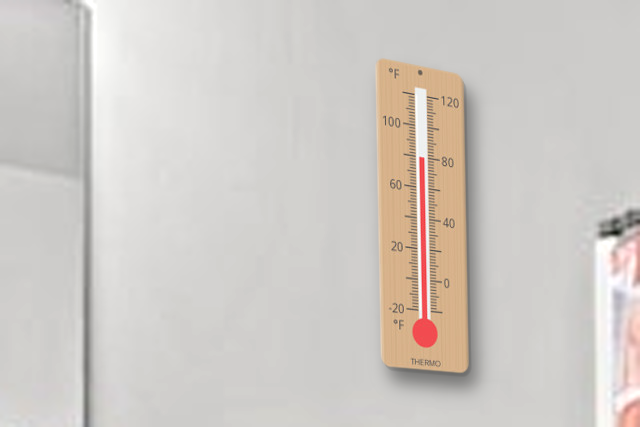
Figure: 80°F
